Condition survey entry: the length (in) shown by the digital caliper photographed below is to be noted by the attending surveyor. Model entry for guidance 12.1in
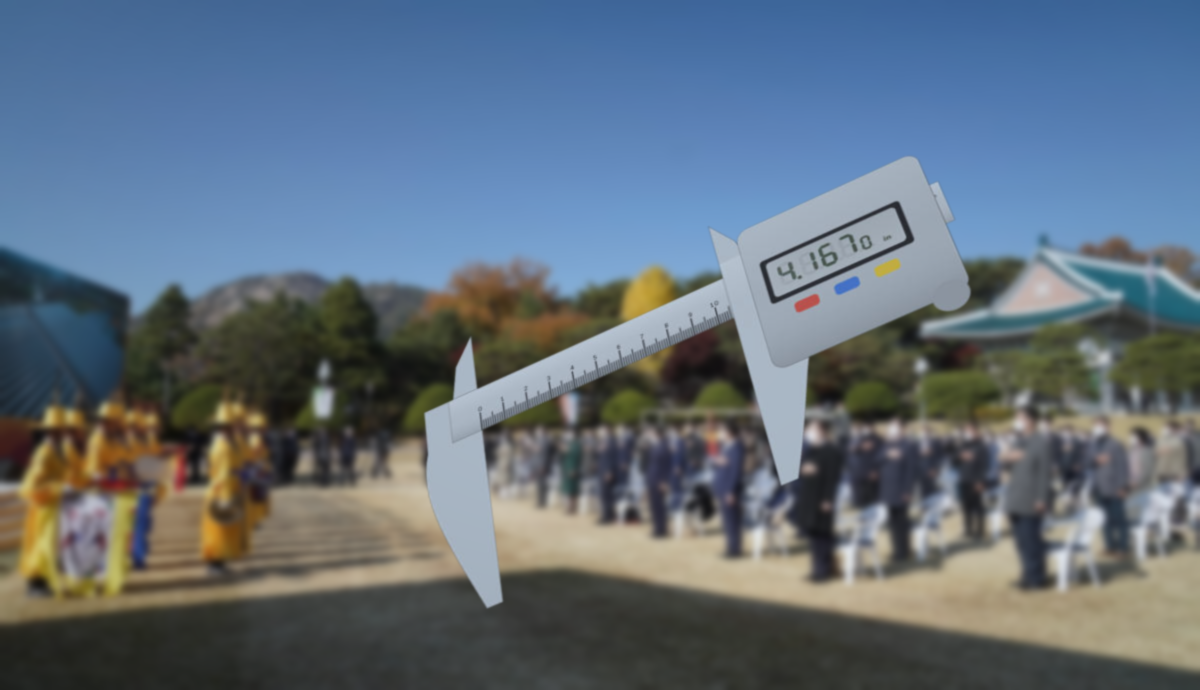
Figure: 4.1670in
